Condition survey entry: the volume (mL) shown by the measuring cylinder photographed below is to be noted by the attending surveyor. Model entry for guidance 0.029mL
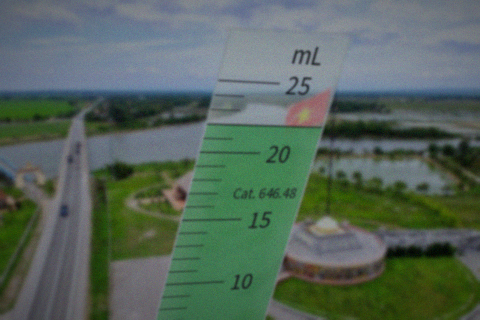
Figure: 22mL
